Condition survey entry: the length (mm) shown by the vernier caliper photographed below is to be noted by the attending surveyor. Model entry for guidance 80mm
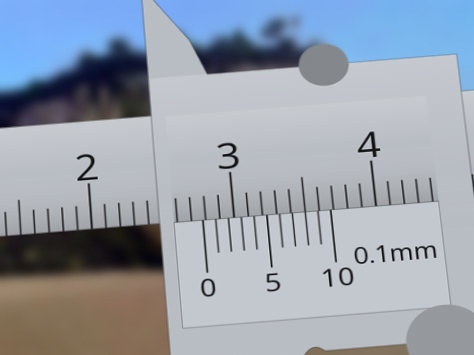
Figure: 27.8mm
